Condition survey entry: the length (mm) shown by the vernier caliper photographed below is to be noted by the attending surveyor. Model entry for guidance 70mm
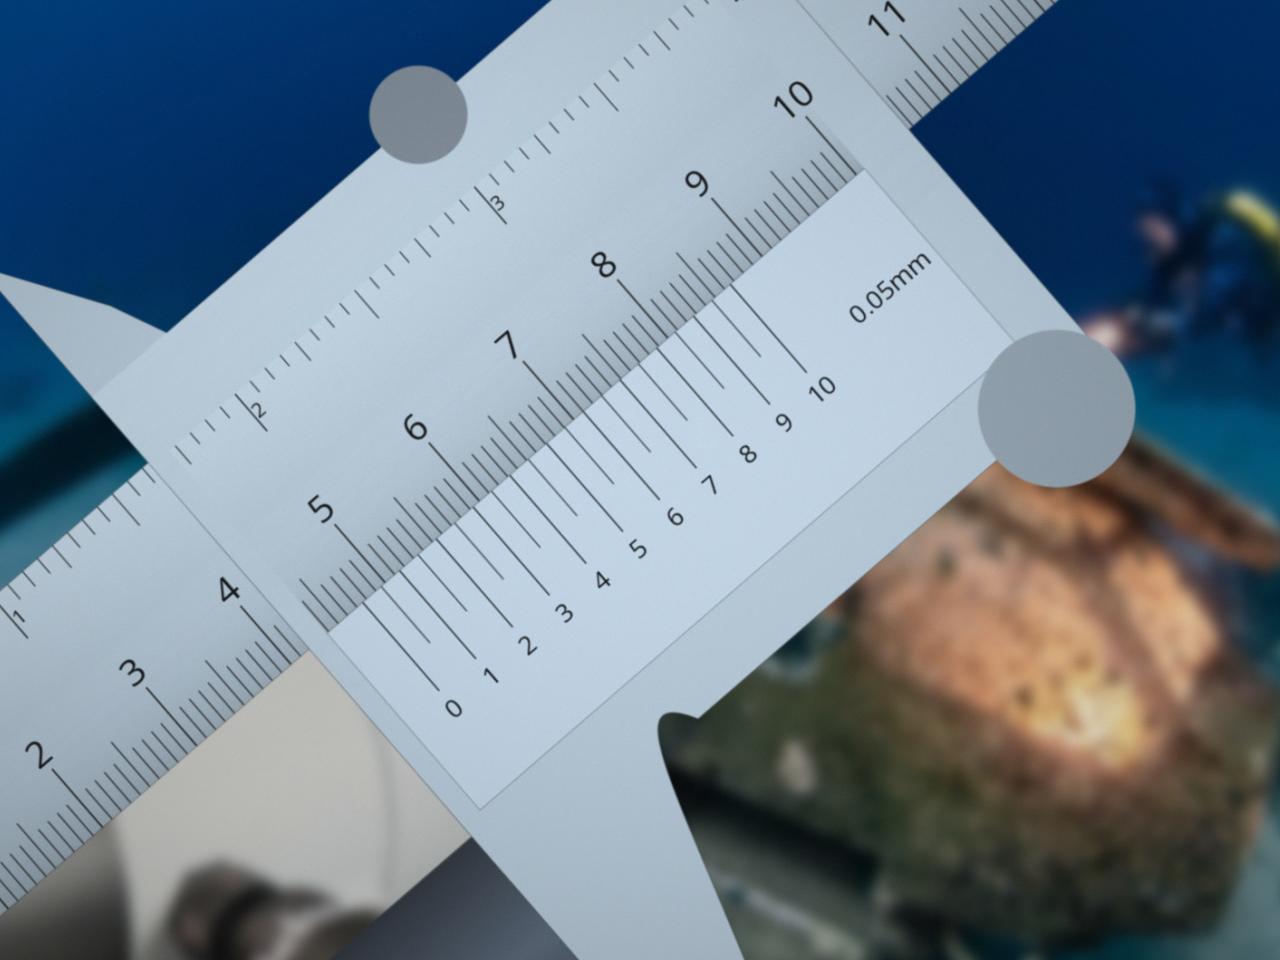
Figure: 47.6mm
